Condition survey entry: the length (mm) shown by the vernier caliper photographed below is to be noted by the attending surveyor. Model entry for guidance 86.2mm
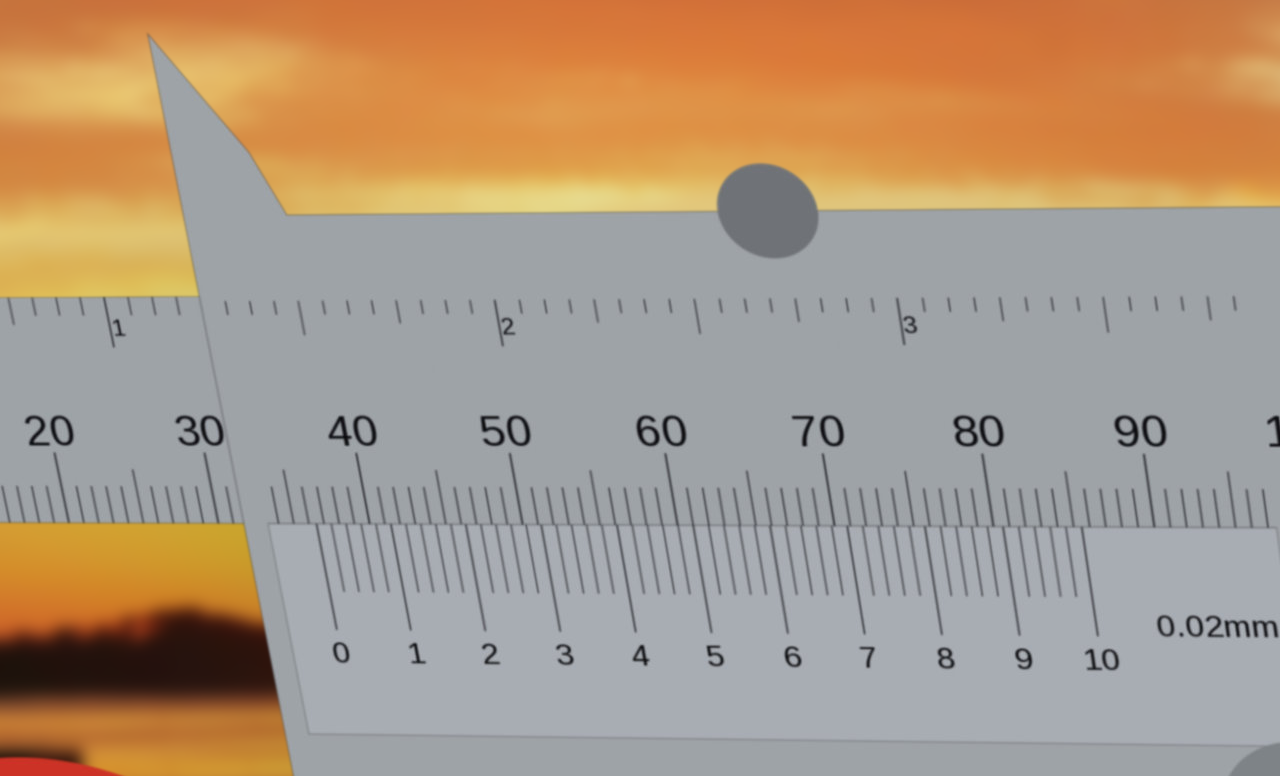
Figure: 36.5mm
